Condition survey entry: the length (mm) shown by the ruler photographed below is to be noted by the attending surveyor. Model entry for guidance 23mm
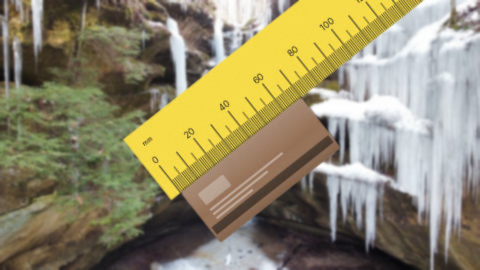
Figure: 70mm
